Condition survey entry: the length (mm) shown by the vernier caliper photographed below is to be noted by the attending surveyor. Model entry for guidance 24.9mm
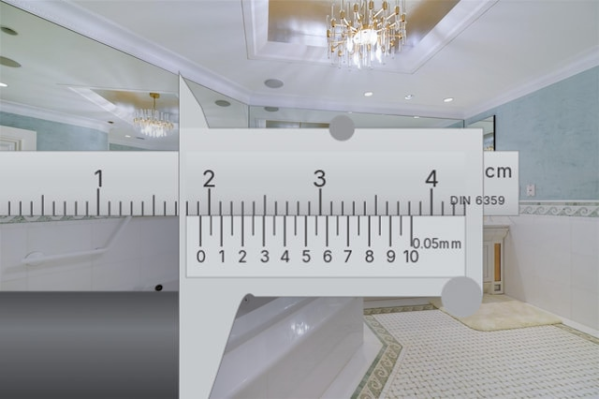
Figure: 19.2mm
